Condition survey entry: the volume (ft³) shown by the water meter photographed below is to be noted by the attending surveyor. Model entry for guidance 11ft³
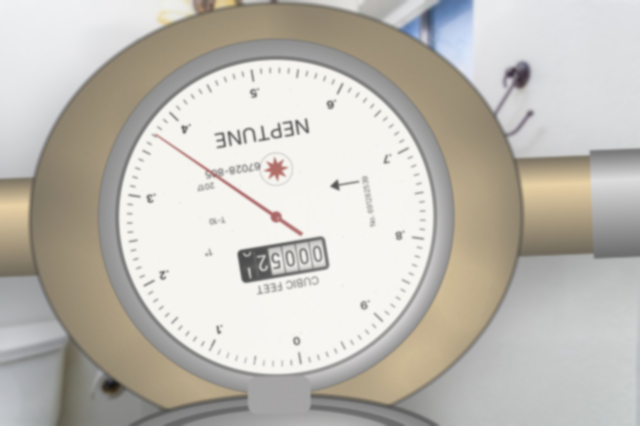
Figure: 521.37ft³
